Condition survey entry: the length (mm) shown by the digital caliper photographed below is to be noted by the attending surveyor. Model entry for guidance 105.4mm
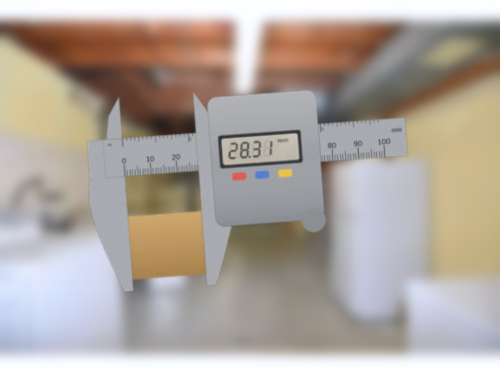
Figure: 28.31mm
